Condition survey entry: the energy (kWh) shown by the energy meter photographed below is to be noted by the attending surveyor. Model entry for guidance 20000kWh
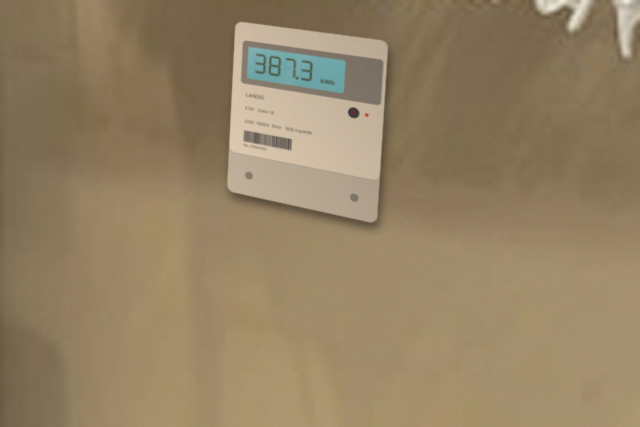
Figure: 387.3kWh
